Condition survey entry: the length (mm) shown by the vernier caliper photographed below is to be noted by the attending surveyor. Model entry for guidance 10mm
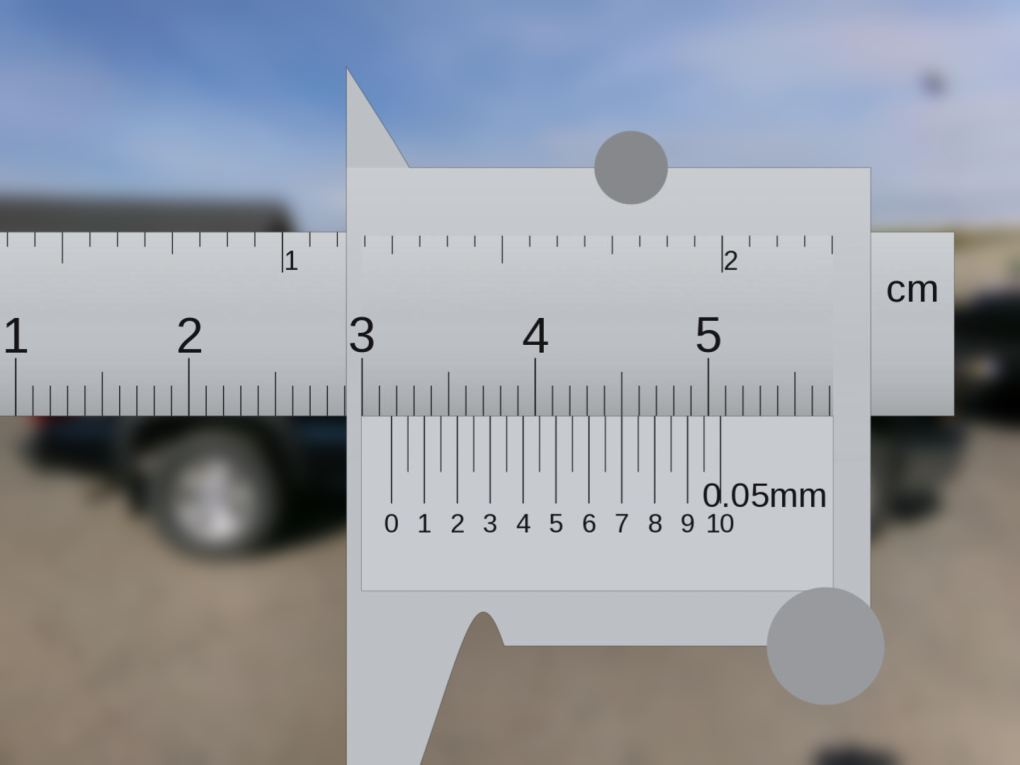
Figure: 31.7mm
